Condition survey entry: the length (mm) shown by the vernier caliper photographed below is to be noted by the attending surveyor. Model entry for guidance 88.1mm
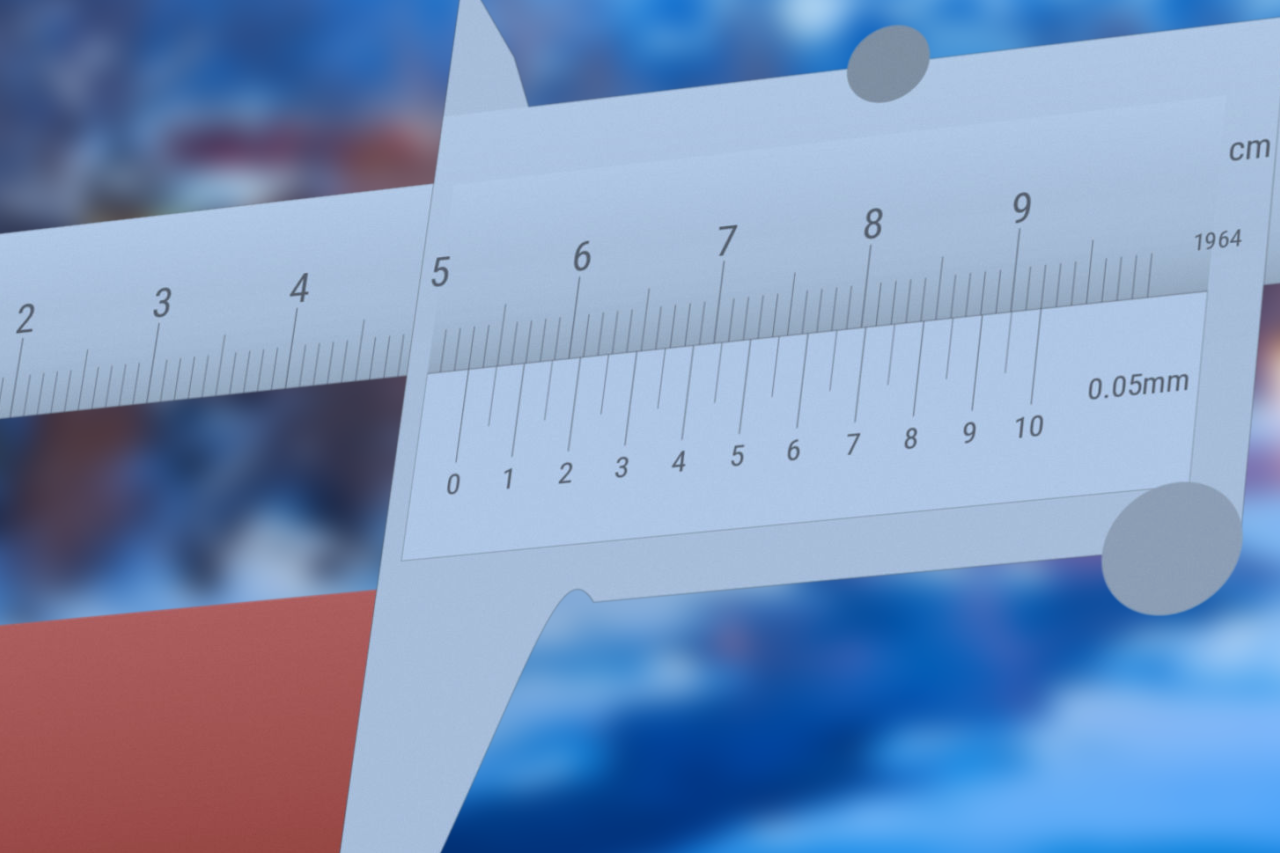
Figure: 53.0mm
